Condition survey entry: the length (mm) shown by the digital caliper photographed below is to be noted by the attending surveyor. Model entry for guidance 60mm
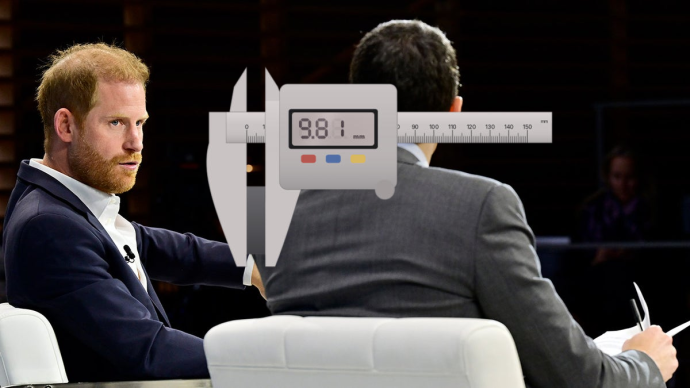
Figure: 9.81mm
